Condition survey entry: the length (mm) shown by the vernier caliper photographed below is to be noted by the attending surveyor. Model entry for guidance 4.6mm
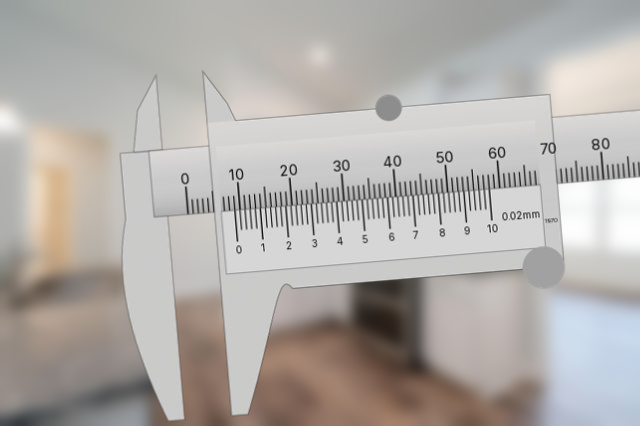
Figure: 9.0mm
